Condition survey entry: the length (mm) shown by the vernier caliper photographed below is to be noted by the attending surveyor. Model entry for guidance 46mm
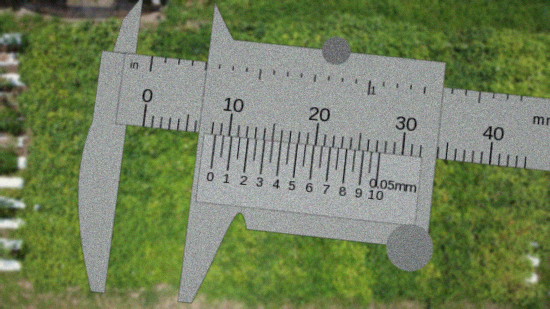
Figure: 8.4mm
